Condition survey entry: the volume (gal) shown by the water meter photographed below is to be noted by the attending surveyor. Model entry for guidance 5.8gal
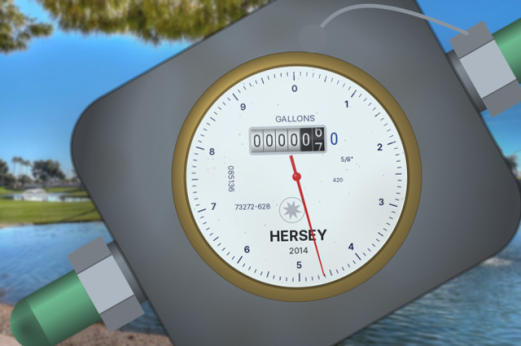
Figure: 64.6gal
